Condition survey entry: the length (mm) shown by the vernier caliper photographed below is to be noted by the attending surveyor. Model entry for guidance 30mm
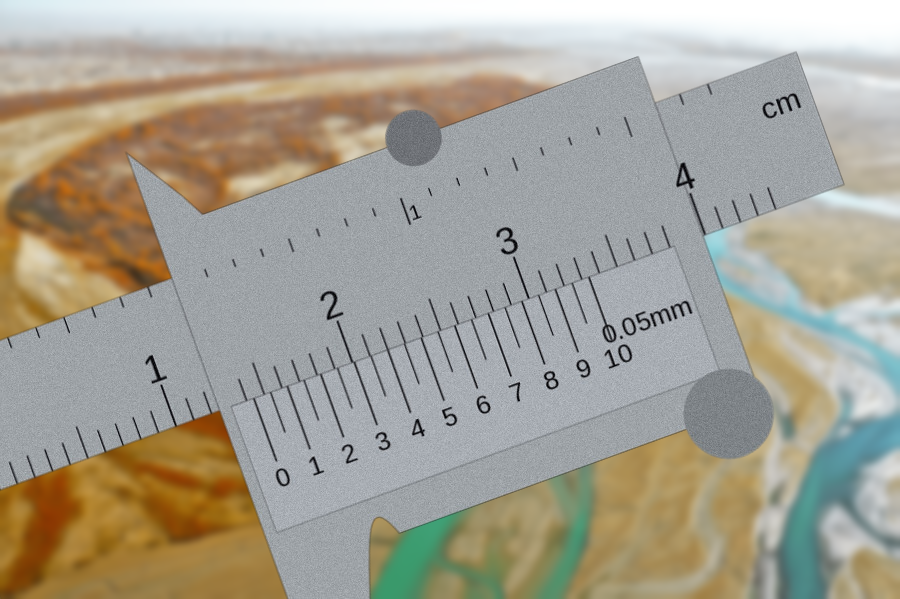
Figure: 14.4mm
